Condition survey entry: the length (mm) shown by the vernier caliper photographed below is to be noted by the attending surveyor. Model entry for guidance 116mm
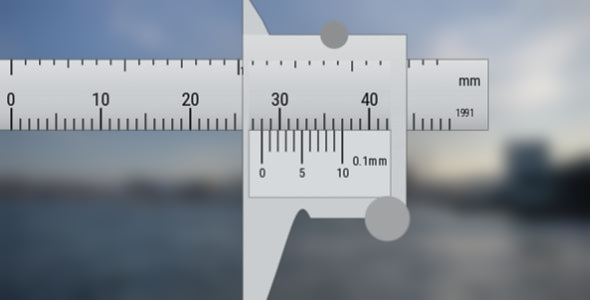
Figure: 28.0mm
